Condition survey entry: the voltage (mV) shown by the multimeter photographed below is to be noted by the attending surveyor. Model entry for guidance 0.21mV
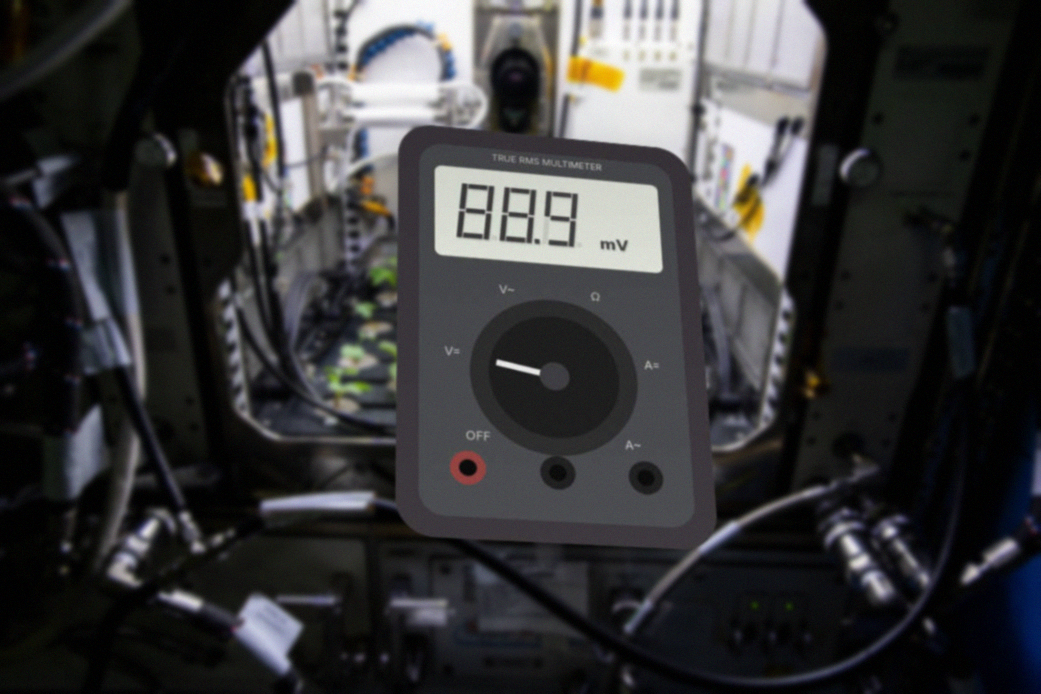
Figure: 88.9mV
